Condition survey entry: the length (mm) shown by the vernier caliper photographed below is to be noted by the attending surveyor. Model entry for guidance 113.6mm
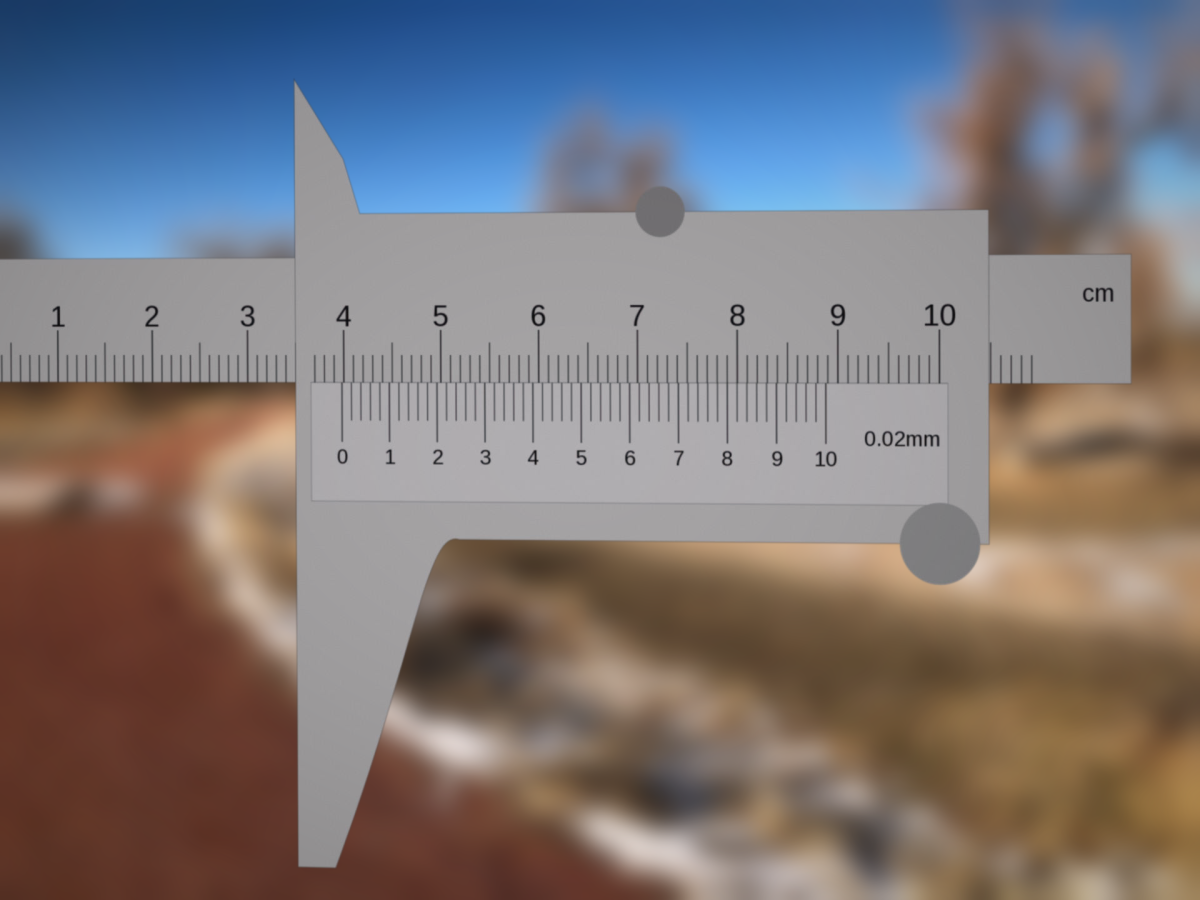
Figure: 39.8mm
